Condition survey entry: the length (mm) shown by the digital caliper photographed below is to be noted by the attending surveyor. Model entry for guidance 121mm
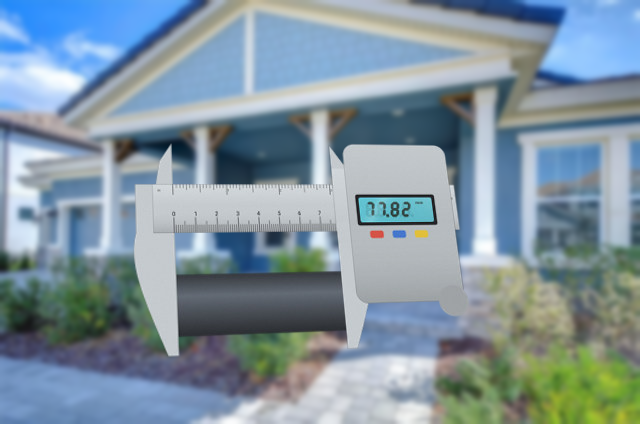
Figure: 77.82mm
